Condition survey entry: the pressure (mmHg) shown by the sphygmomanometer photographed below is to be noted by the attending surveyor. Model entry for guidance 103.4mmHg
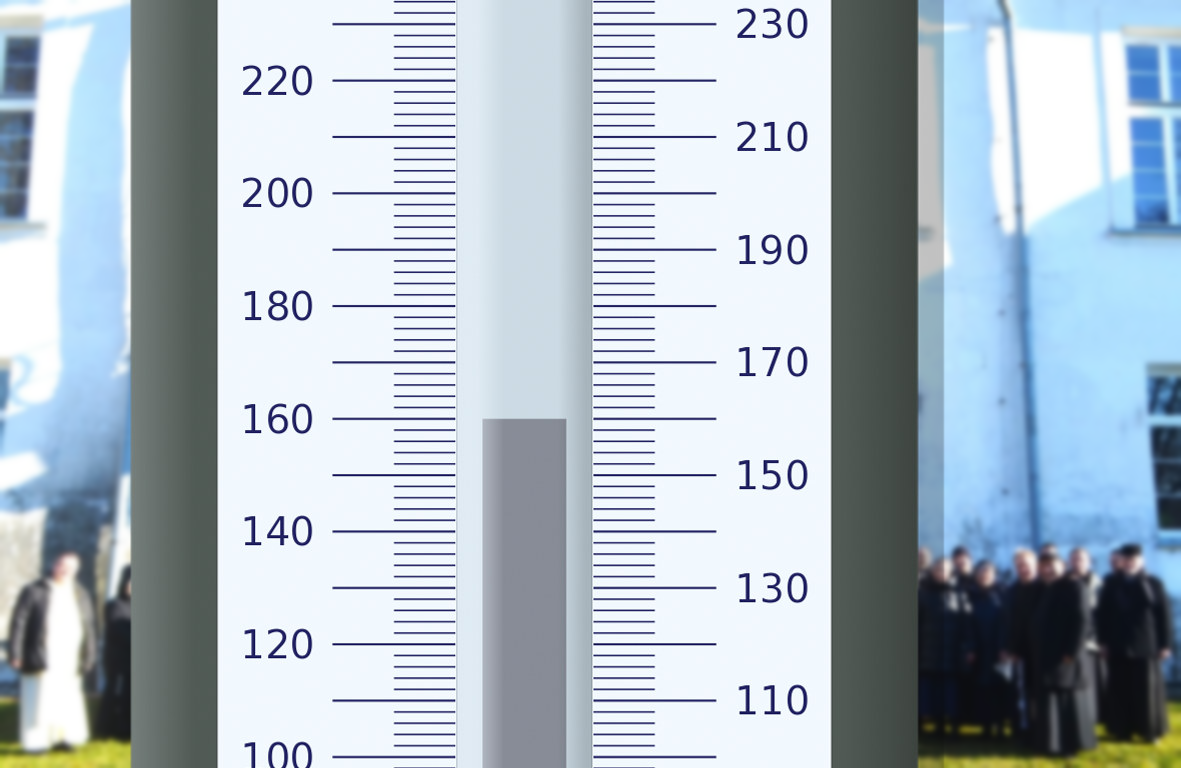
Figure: 160mmHg
